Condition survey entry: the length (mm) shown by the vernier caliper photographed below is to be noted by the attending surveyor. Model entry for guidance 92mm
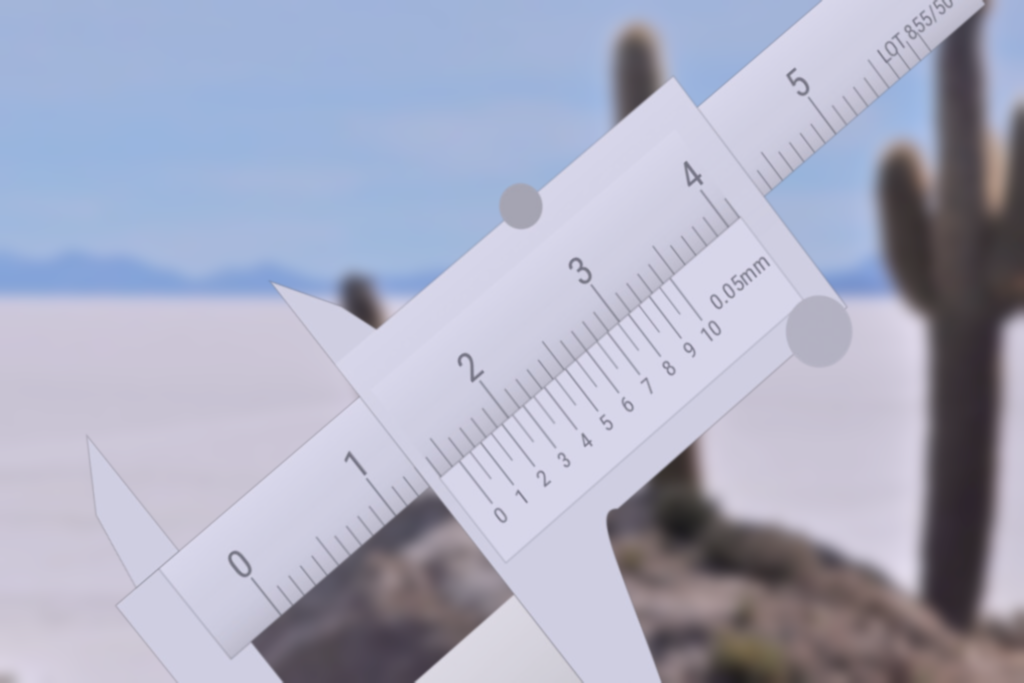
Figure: 15.6mm
